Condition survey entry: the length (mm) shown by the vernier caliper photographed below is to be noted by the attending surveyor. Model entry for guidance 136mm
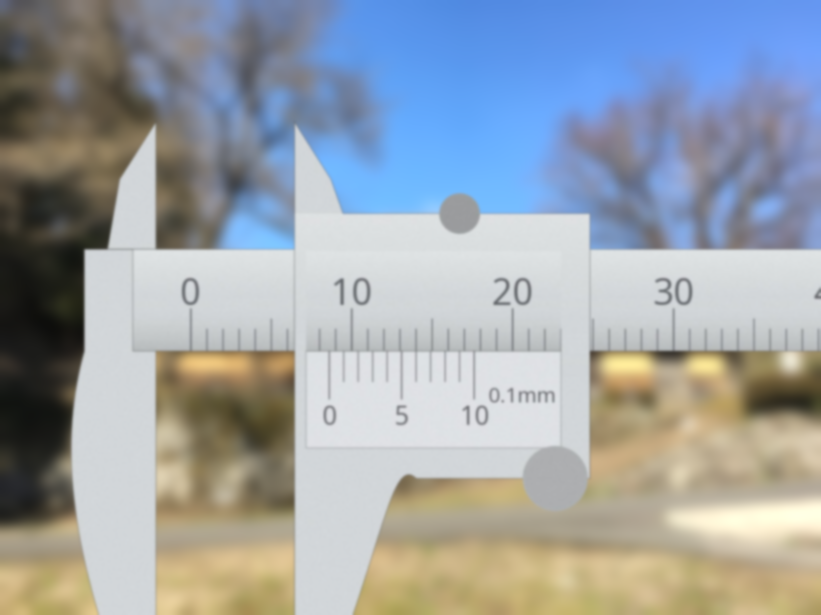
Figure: 8.6mm
